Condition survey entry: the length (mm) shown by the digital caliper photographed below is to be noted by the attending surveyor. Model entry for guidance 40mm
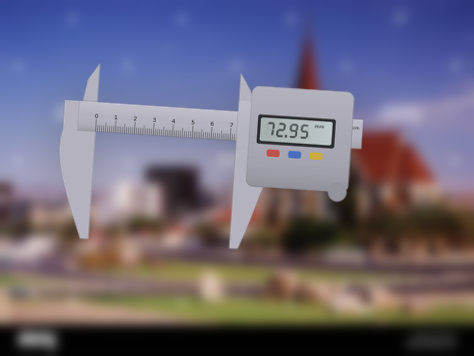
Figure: 72.95mm
